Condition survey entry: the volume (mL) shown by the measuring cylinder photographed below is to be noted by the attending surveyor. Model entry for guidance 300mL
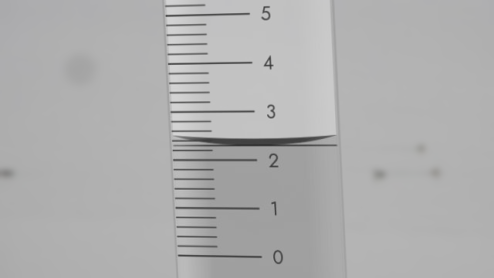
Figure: 2.3mL
